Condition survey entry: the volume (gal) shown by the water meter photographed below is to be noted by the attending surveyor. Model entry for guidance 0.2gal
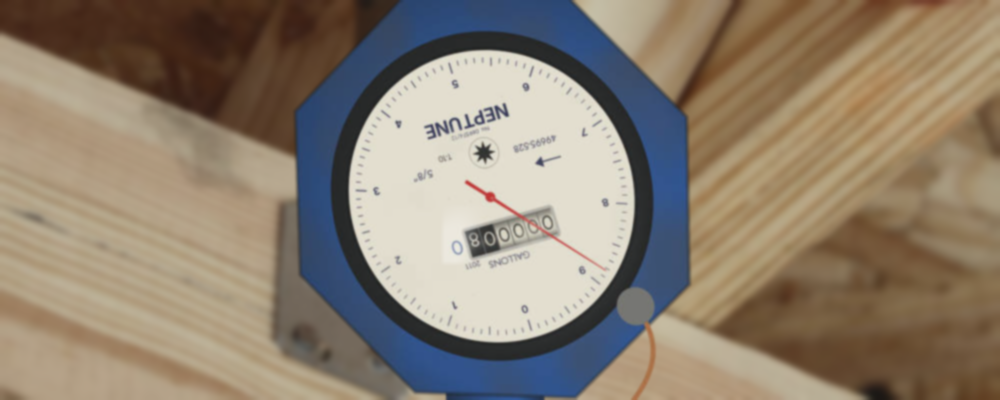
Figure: 78.8gal
